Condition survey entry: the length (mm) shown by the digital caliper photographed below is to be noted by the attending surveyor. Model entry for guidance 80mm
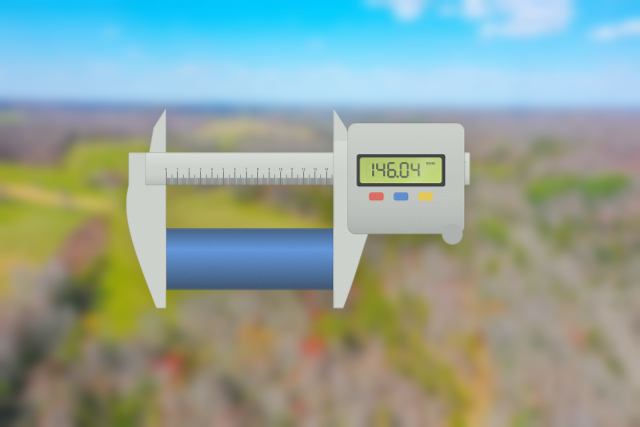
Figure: 146.04mm
